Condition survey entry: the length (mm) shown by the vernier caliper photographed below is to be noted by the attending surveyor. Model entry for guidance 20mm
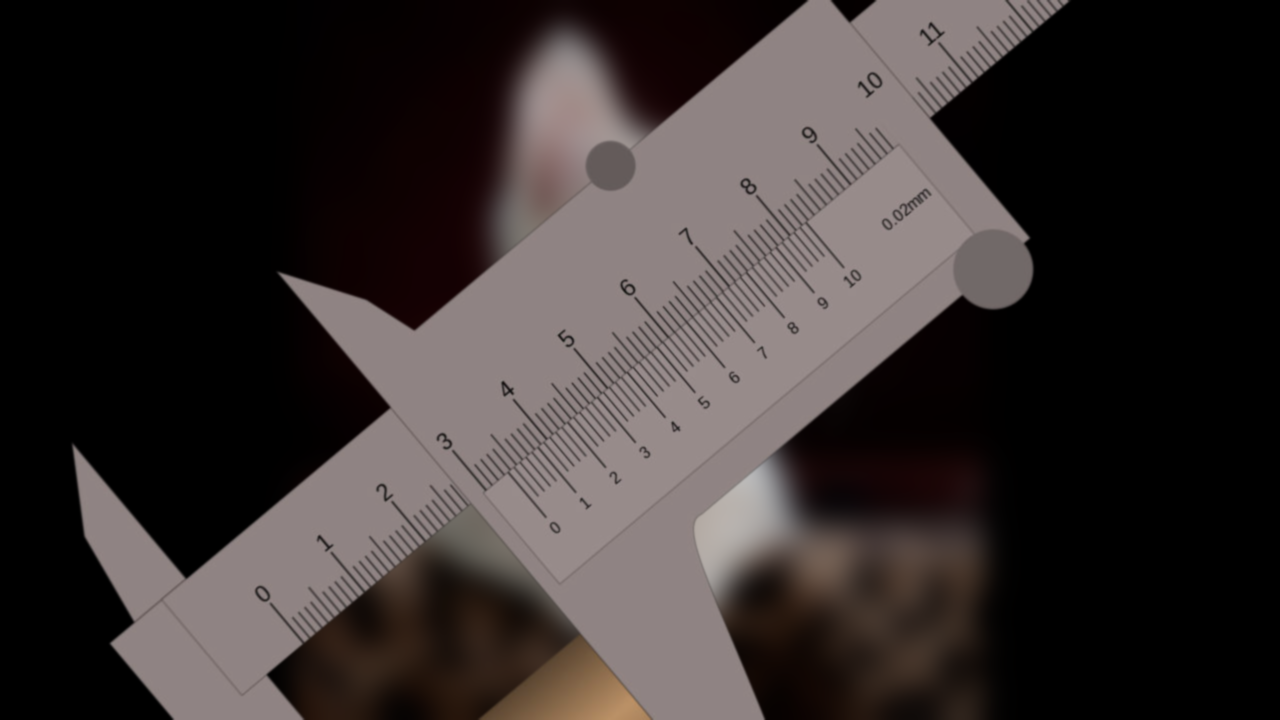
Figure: 33.6mm
